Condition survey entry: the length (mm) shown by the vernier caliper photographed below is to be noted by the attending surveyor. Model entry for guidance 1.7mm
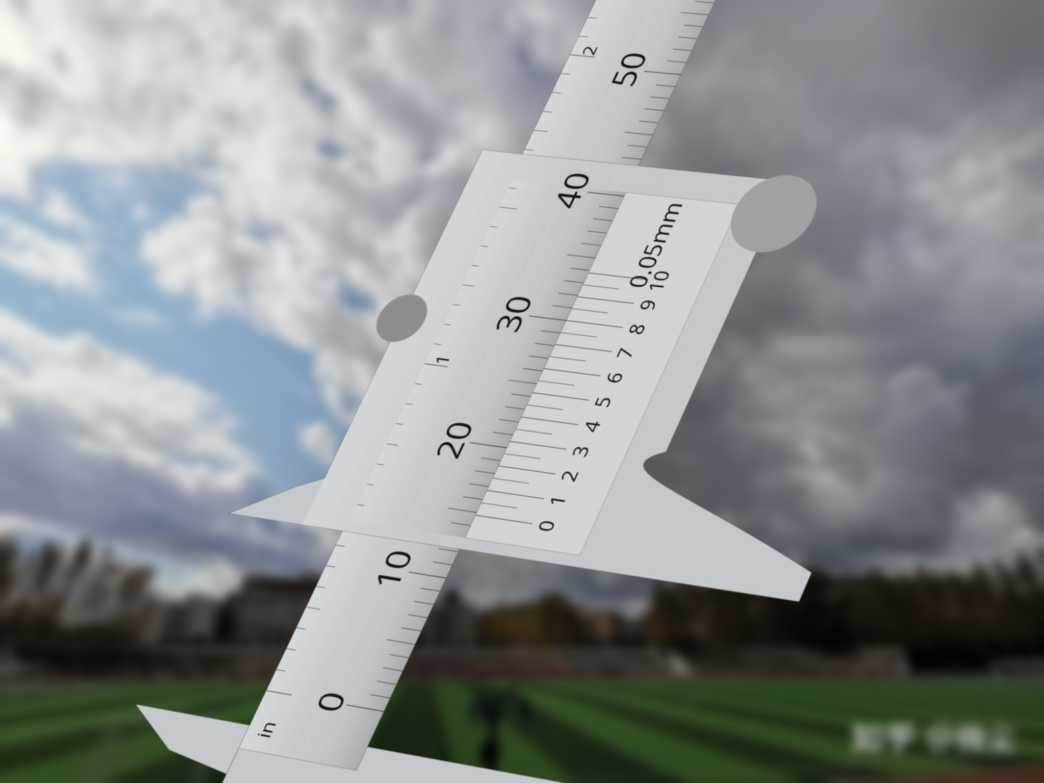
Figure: 14.8mm
